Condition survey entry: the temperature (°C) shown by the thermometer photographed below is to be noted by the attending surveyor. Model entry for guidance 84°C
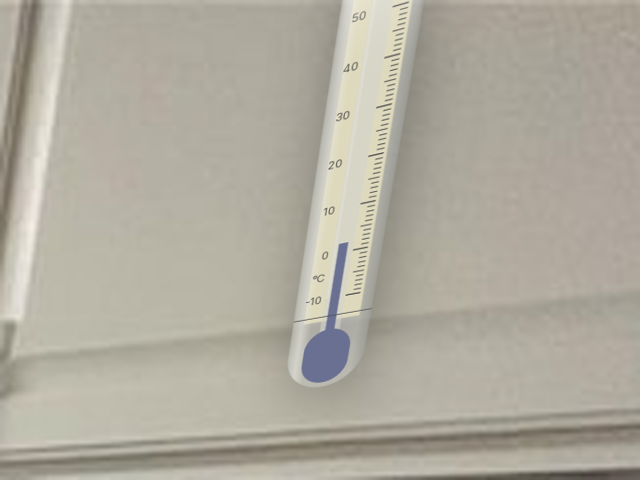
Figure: 2°C
